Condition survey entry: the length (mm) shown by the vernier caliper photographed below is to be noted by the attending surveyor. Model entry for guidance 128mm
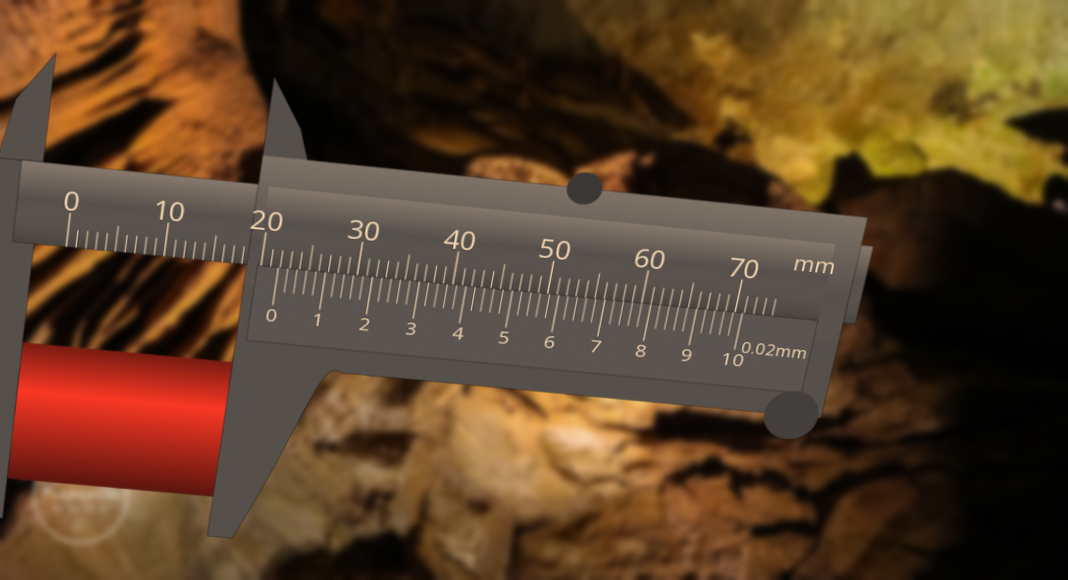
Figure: 21.8mm
